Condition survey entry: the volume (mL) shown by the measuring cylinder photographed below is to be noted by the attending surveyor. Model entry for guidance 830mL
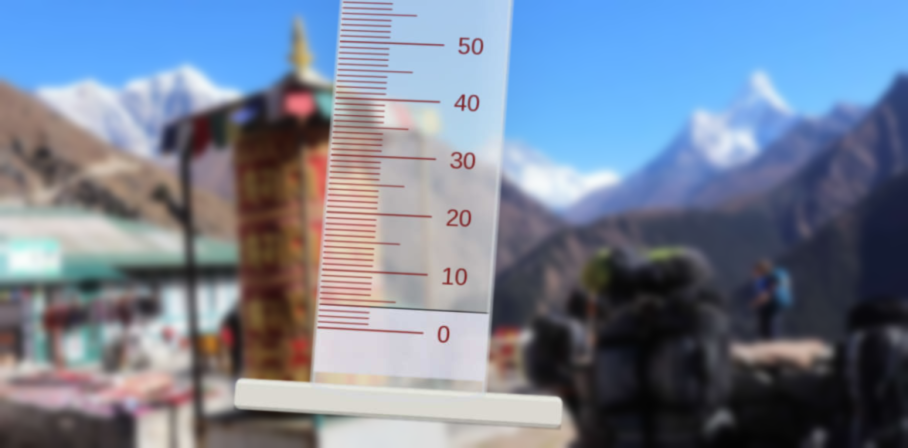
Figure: 4mL
